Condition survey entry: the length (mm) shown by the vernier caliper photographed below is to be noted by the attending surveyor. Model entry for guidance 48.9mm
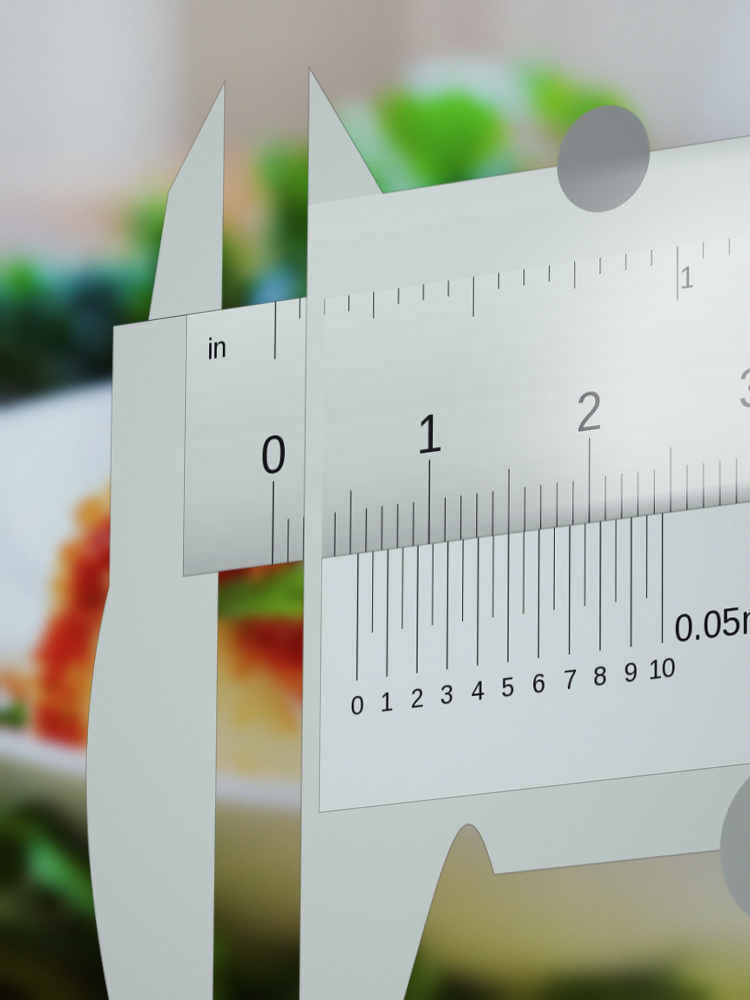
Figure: 5.5mm
